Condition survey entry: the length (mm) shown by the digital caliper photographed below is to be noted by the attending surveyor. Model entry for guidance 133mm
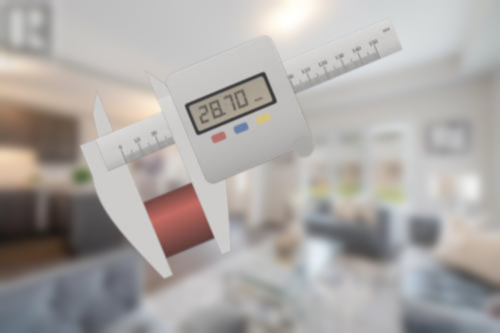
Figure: 28.70mm
